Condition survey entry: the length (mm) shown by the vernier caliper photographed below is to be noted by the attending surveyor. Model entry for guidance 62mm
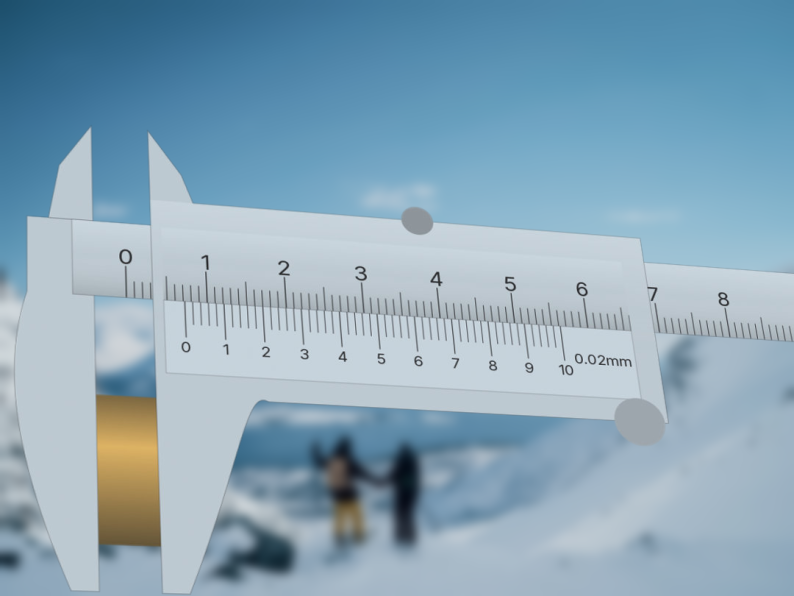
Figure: 7.2mm
